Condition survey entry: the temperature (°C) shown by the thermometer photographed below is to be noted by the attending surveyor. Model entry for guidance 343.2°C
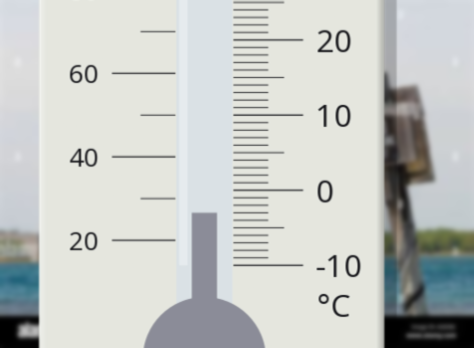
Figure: -3°C
